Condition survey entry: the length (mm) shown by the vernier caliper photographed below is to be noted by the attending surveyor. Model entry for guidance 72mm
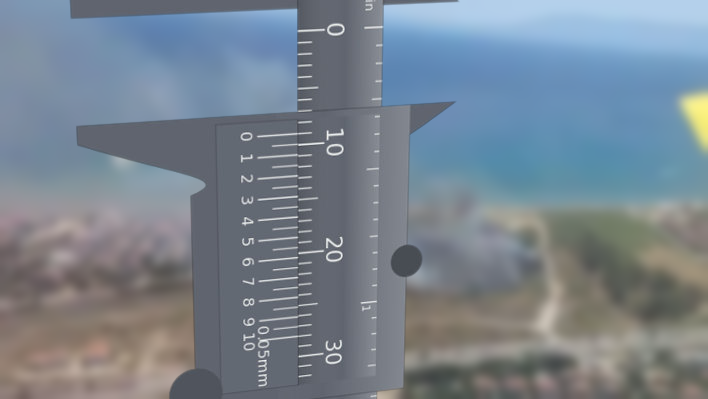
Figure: 9.0mm
